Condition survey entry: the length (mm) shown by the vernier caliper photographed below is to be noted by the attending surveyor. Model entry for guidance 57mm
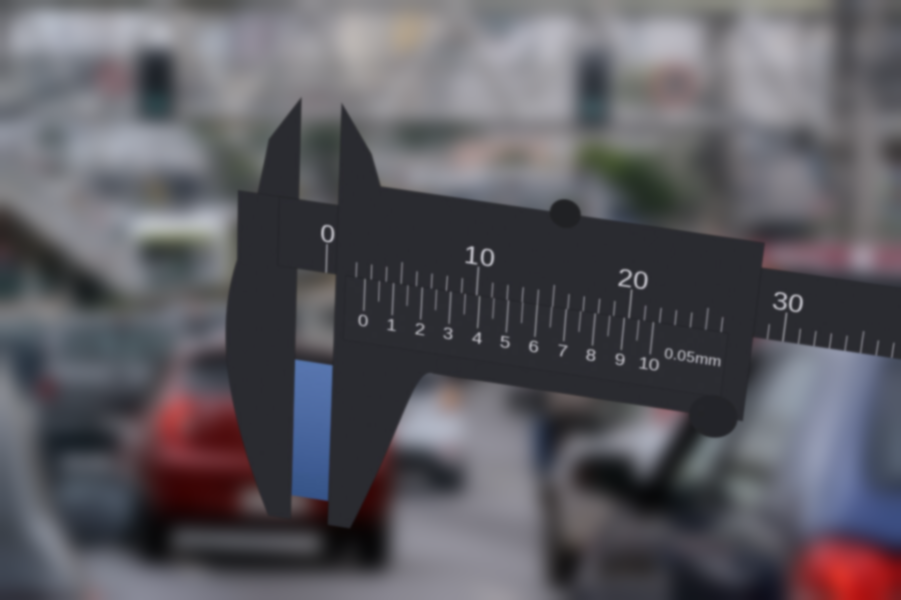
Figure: 2.6mm
